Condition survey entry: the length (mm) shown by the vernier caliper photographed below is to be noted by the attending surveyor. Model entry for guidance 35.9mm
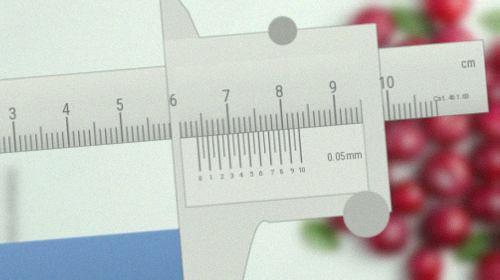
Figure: 64.0mm
